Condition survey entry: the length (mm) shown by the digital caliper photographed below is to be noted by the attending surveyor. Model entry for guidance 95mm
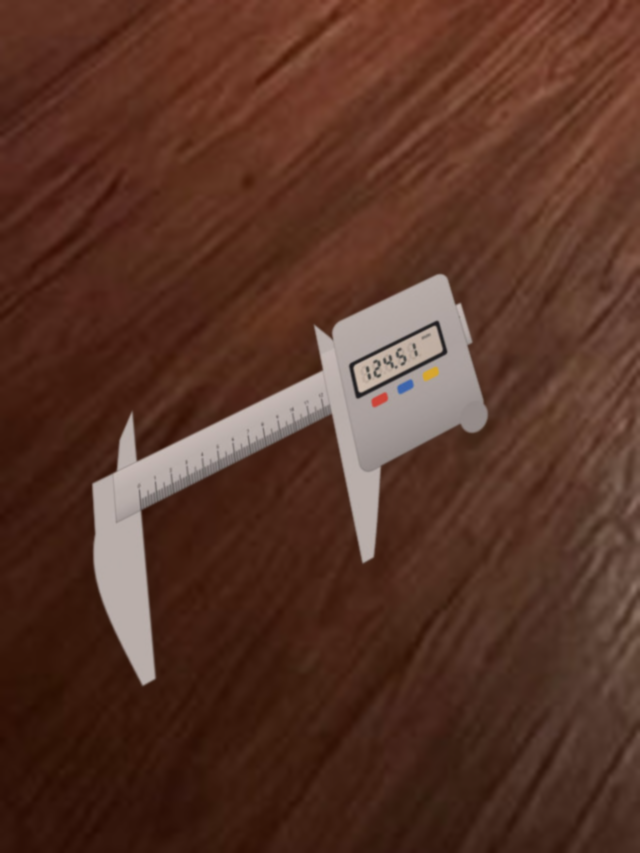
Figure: 124.51mm
